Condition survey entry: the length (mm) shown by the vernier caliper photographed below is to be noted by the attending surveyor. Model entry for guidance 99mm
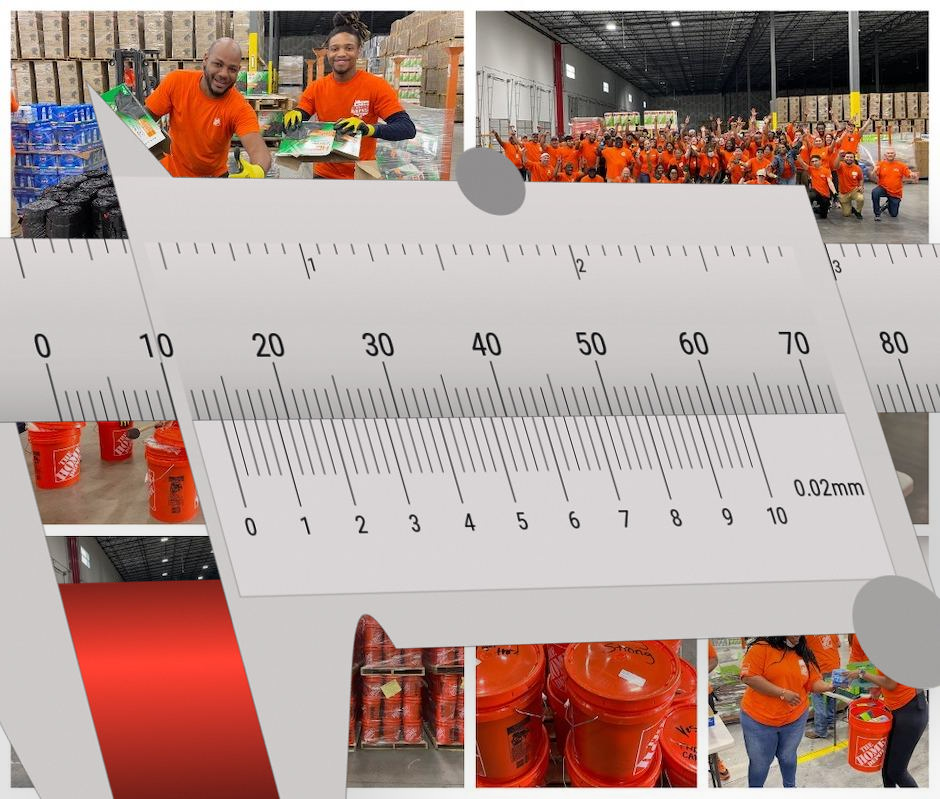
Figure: 14.0mm
